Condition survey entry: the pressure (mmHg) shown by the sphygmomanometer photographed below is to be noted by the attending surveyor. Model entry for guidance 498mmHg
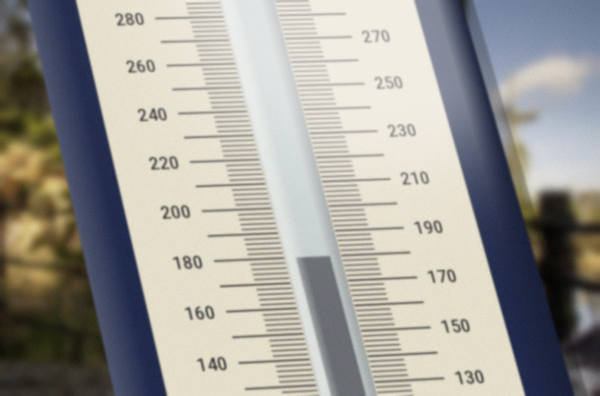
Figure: 180mmHg
